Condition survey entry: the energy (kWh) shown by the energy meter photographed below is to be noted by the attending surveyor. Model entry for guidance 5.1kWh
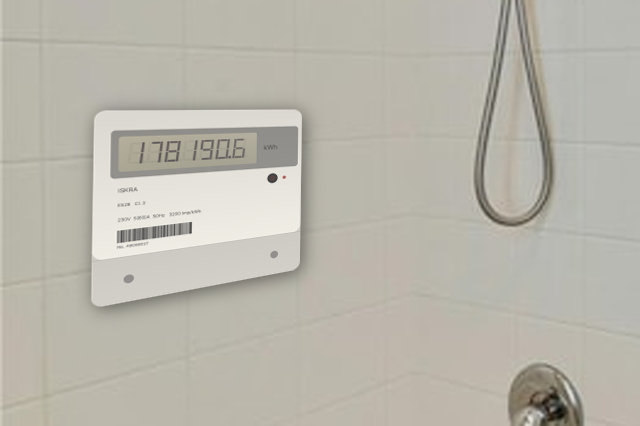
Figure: 178190.6kWh
